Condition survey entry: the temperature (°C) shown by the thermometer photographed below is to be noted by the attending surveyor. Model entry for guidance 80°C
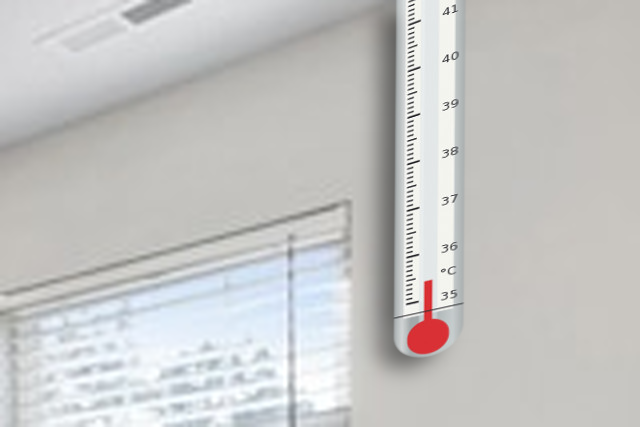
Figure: 35.4°C
